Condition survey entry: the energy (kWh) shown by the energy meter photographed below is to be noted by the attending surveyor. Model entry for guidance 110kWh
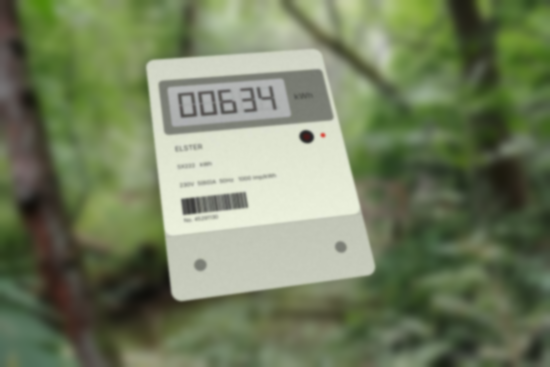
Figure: 634kWh
